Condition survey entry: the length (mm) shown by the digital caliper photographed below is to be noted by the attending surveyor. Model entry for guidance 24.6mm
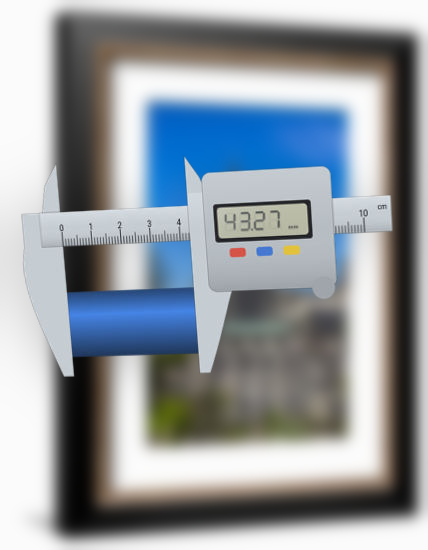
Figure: 43.27mm
